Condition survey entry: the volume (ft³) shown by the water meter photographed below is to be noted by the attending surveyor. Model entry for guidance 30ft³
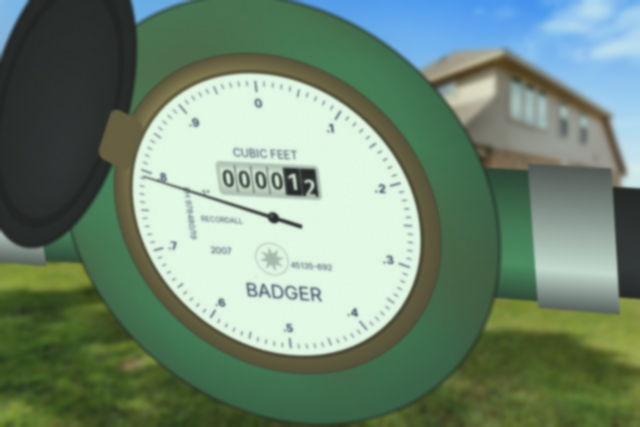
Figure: 11.79ft³
